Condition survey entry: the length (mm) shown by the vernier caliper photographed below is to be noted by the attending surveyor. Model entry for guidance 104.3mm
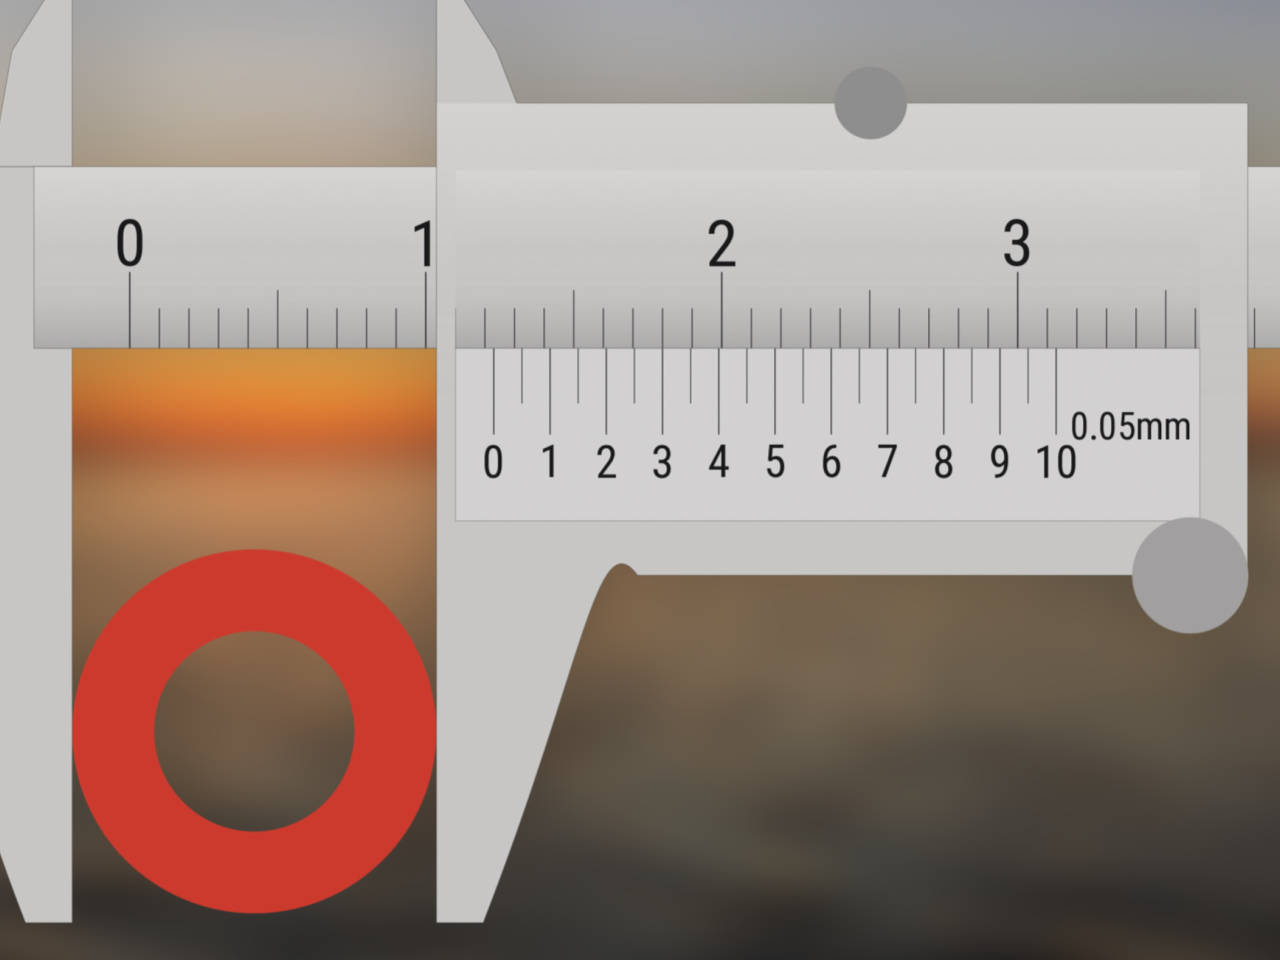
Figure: 12.30mm
